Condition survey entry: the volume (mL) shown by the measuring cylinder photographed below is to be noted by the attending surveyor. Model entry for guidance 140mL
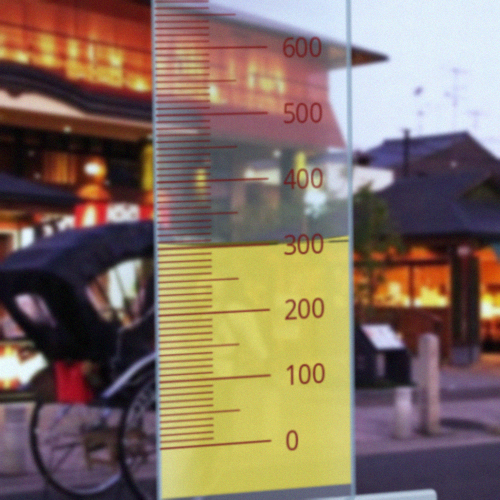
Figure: 300mL
